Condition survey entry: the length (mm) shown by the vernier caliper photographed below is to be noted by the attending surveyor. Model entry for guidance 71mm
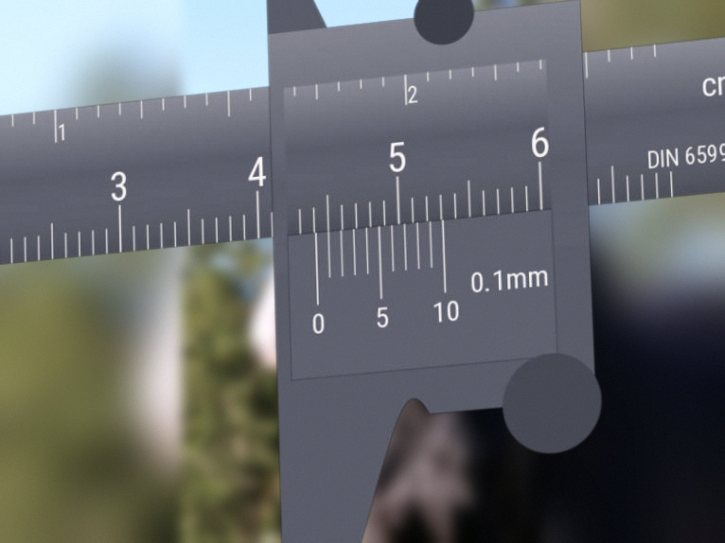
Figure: 44.1mm
